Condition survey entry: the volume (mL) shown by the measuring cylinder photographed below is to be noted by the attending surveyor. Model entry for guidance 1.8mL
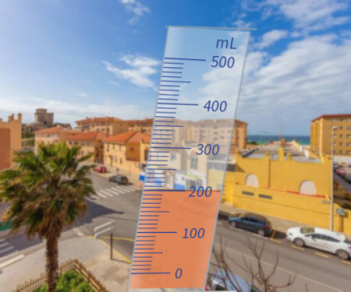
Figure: 200mL
